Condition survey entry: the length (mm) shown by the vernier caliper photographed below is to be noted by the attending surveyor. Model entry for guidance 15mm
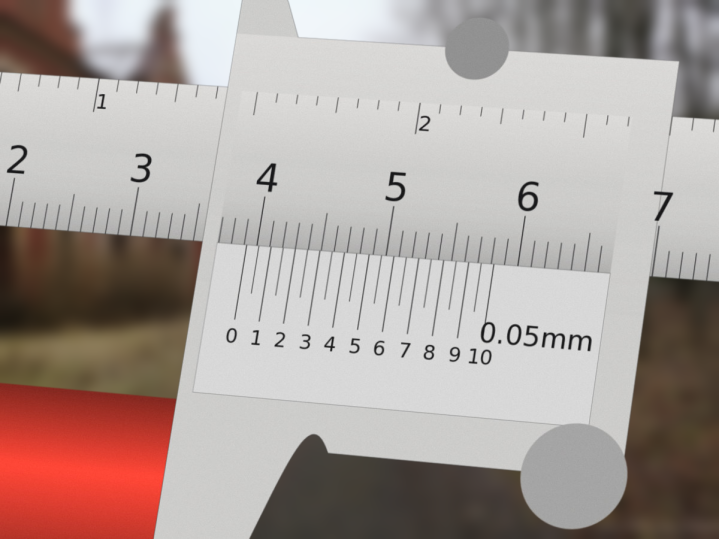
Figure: 39.2mm
